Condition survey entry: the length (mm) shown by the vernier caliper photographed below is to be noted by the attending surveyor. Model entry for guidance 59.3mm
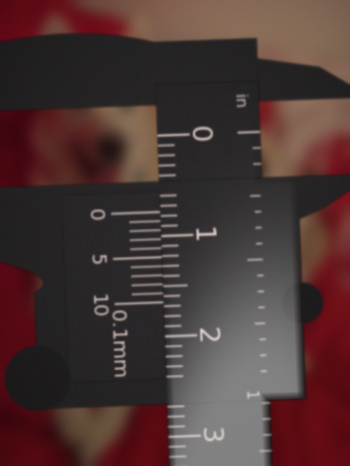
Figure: 7.6mm
